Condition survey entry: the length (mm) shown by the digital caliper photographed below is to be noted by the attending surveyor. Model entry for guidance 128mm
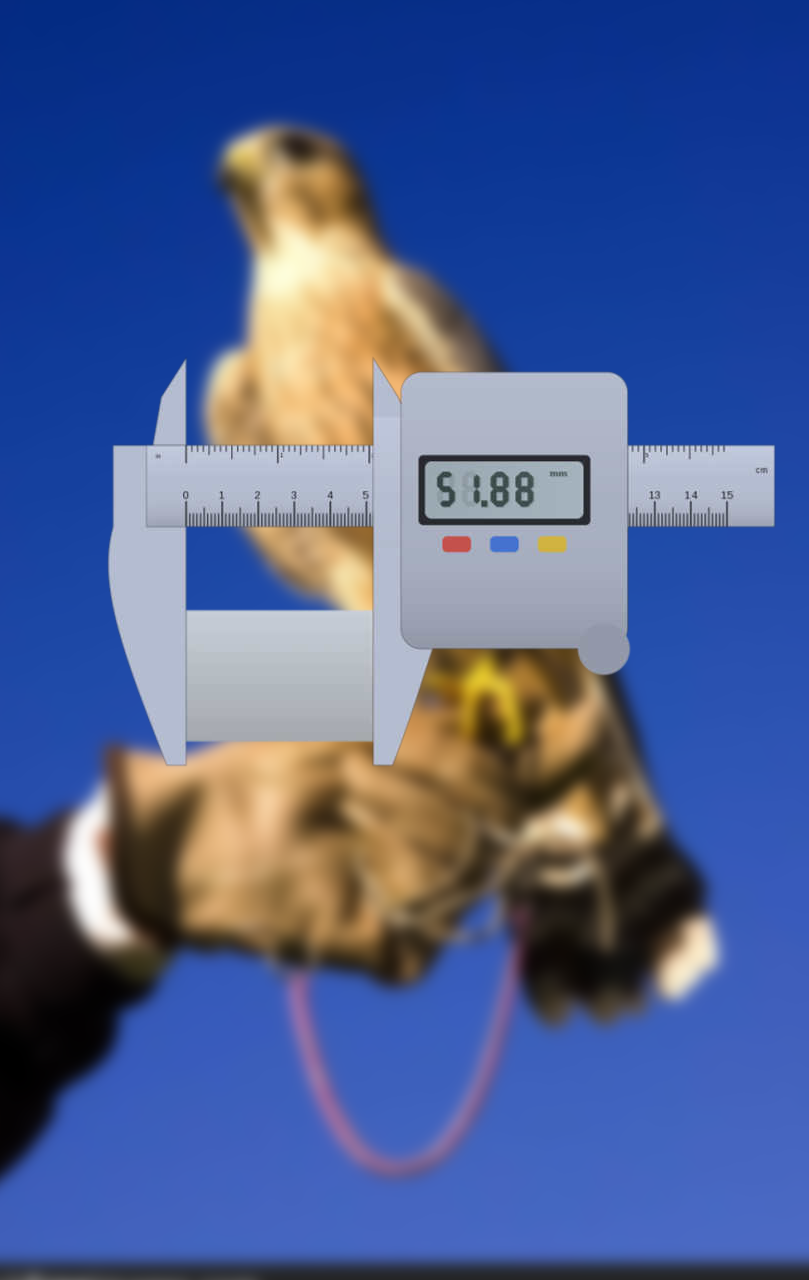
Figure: 51.88mm
